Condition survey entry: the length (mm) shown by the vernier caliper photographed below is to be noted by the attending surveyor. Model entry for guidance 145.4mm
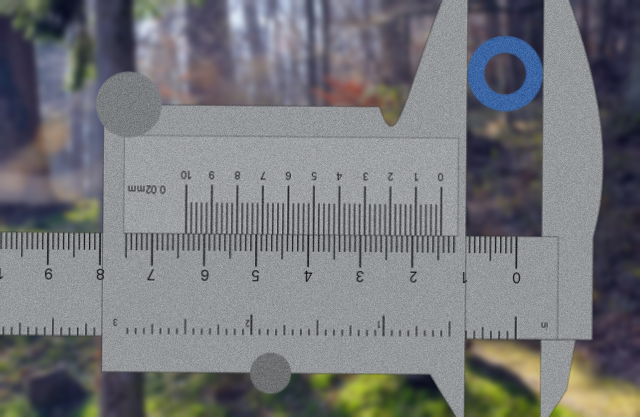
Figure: 14.5mm
